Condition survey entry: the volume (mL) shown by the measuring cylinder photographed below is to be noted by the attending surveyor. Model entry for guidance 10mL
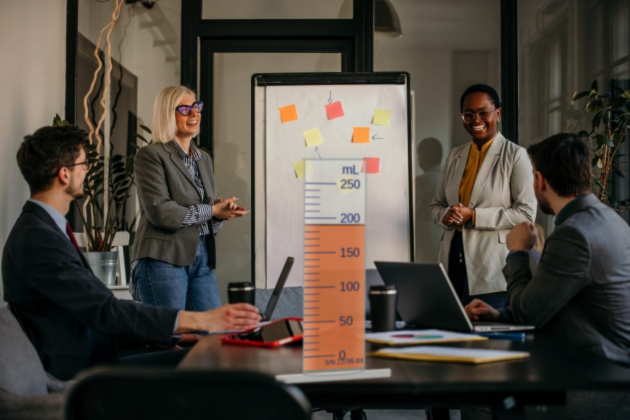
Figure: 190mL
